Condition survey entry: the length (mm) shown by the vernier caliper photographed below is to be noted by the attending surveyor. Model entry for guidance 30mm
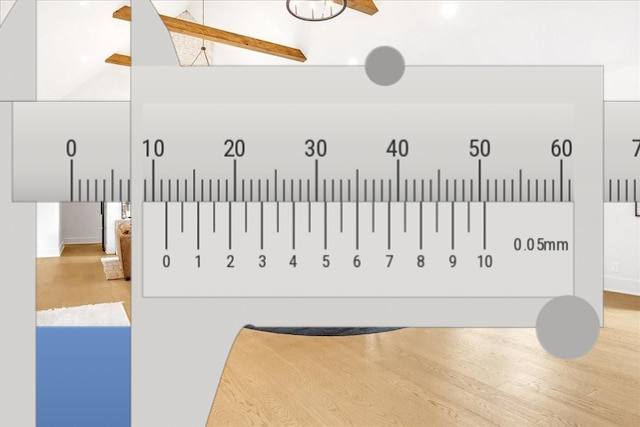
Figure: 11.6mm
